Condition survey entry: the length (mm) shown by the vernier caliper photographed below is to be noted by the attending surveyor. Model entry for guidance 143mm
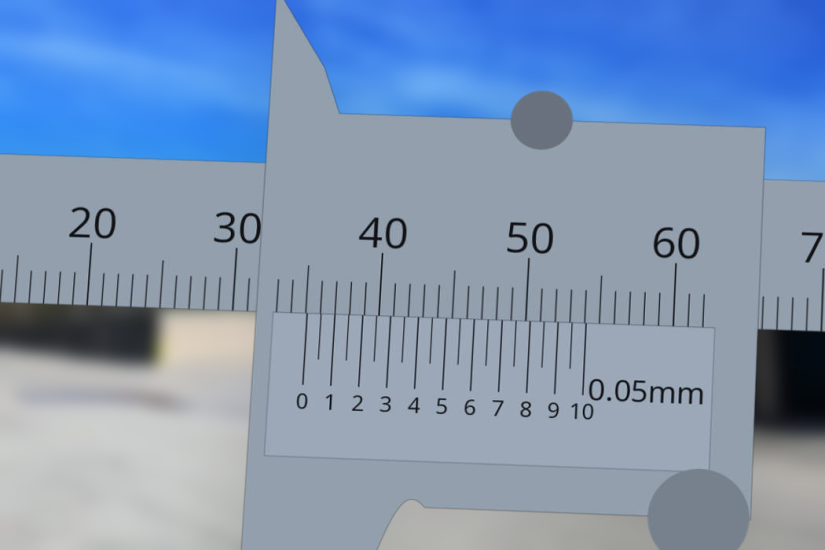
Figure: 35.1mm
